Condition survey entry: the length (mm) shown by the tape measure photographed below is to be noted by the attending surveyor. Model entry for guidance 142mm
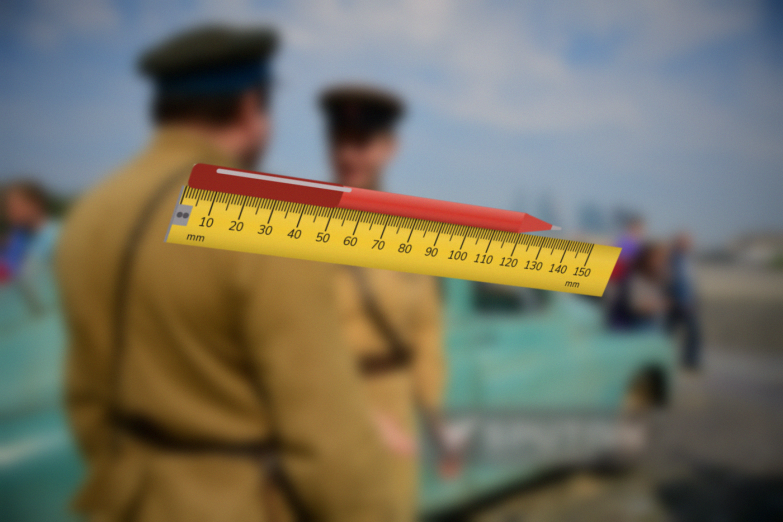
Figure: 135mm
